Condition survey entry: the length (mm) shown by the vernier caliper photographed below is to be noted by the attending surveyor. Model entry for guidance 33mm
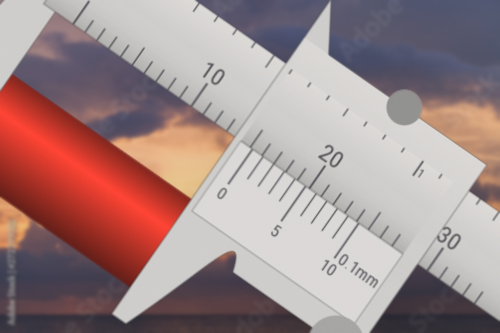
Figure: 15.2mm
